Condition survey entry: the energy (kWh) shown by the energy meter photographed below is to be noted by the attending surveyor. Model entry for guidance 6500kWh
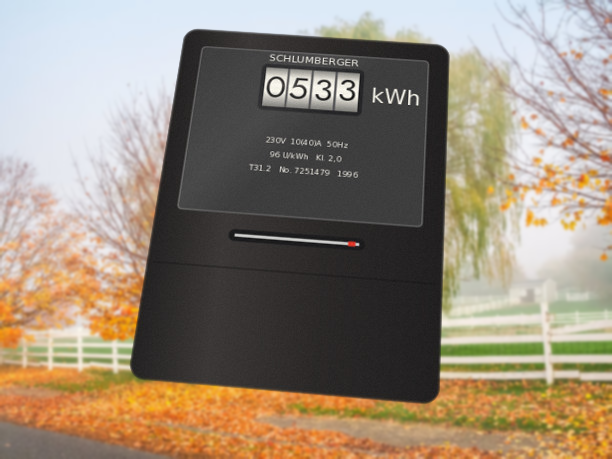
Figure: 533kWh
